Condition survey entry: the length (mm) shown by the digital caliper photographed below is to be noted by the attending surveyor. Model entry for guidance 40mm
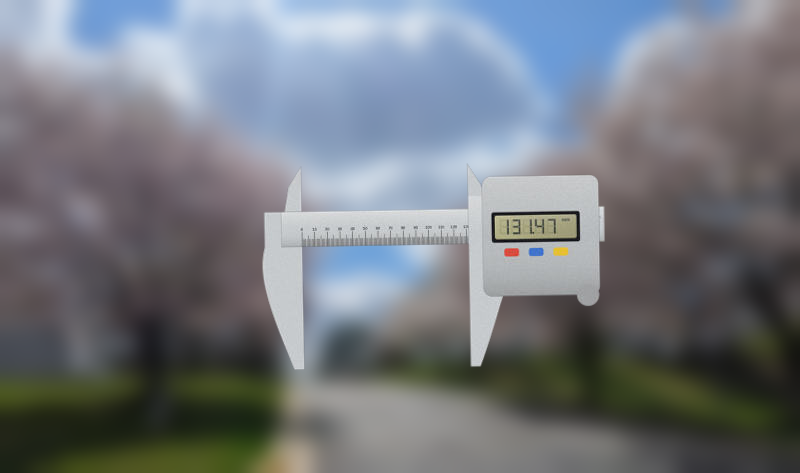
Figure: 131.47mm
